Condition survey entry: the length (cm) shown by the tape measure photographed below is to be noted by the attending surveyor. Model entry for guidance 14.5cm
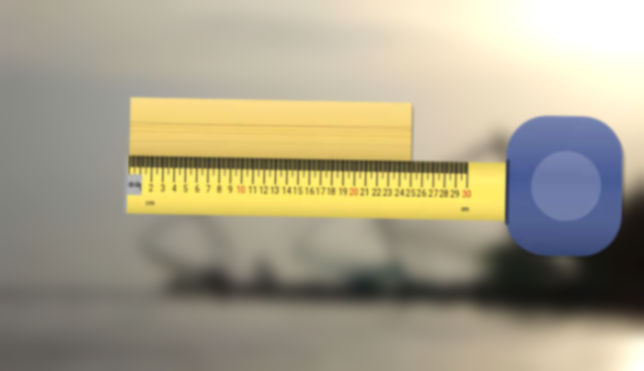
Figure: 25cm
